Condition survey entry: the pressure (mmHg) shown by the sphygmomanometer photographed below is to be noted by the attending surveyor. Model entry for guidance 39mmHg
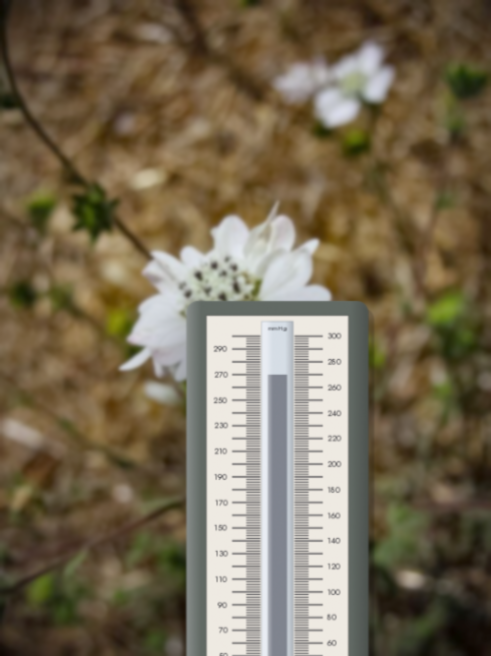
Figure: 270mmHg
